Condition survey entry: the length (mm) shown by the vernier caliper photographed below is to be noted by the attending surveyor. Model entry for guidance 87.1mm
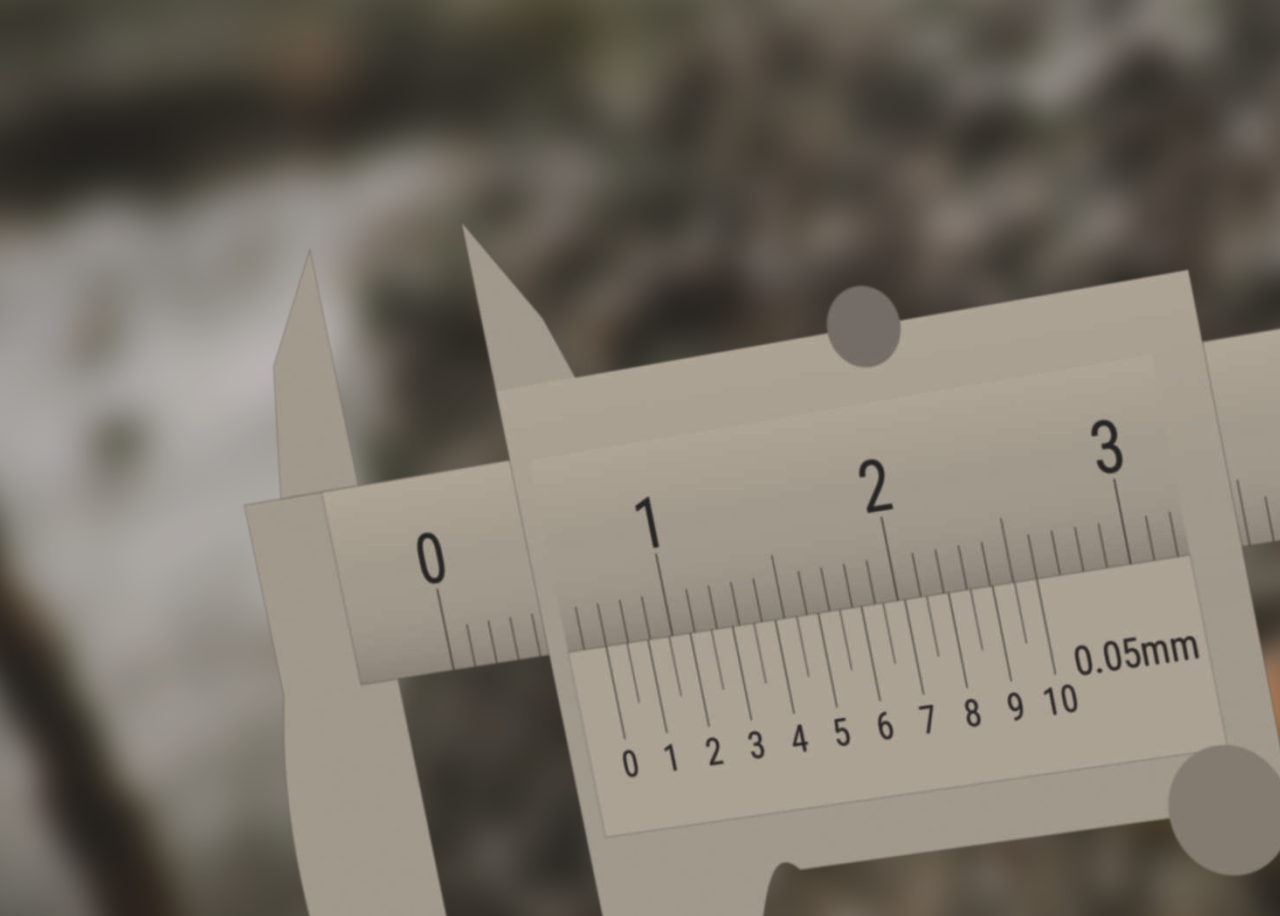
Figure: 7.0mm
